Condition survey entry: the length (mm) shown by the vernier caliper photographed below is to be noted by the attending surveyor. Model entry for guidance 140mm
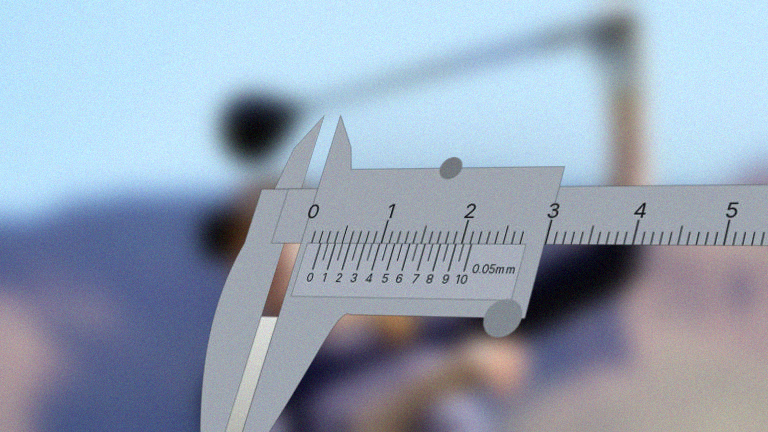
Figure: 2.2mm
